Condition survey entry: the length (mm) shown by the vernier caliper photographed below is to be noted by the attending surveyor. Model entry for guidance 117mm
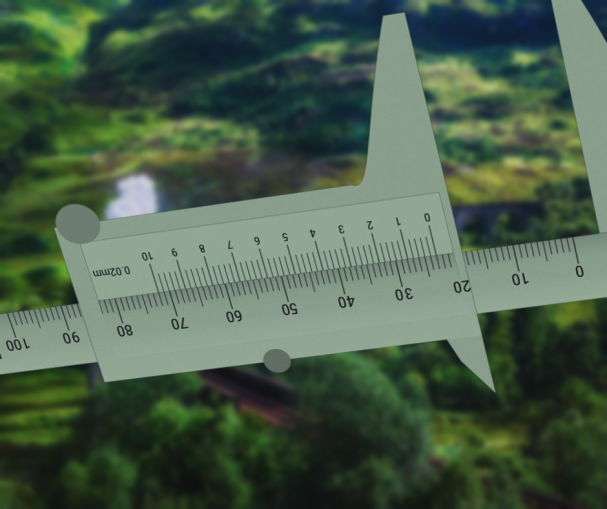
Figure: 23.0mm
